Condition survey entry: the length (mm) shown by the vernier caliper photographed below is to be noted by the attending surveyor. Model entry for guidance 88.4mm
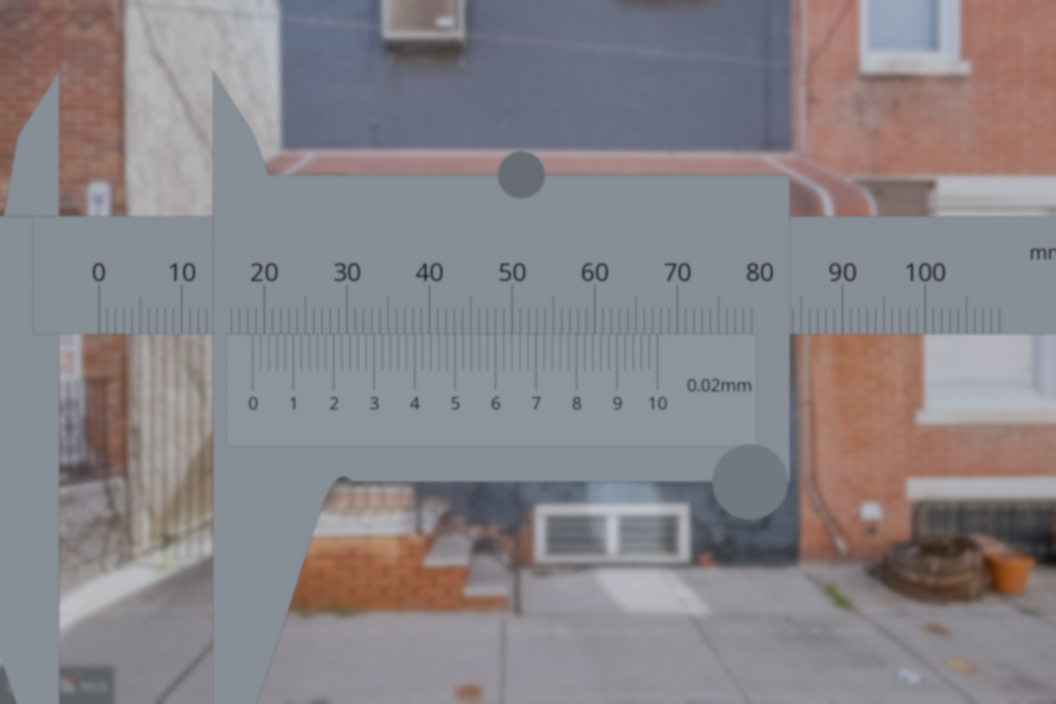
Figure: 18.6mm
